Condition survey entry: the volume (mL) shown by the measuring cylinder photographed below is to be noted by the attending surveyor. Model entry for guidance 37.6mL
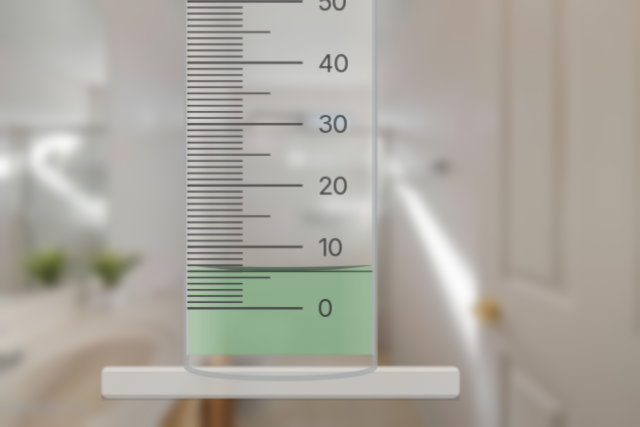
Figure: 6mL
